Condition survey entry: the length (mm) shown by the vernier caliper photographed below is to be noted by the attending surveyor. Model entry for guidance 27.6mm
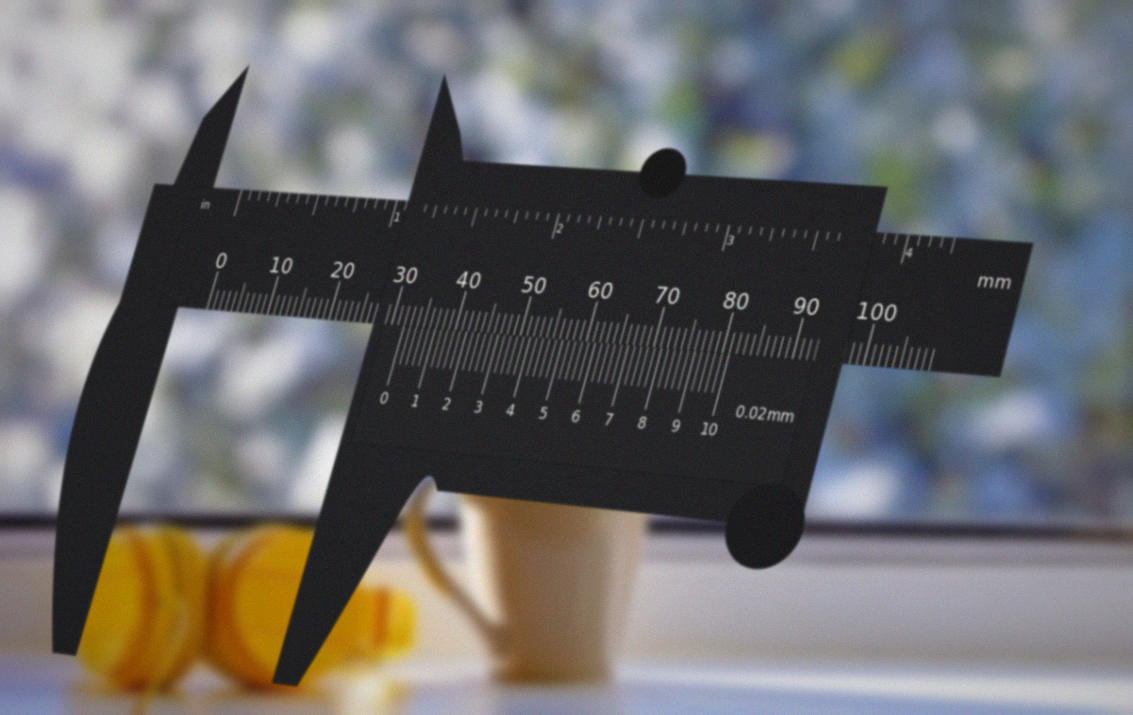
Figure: 32.0mm
